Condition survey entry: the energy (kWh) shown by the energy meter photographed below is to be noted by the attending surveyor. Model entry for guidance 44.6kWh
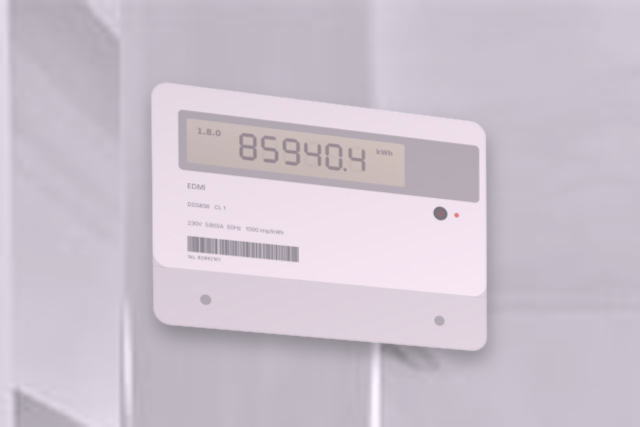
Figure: 85940.4kWh
